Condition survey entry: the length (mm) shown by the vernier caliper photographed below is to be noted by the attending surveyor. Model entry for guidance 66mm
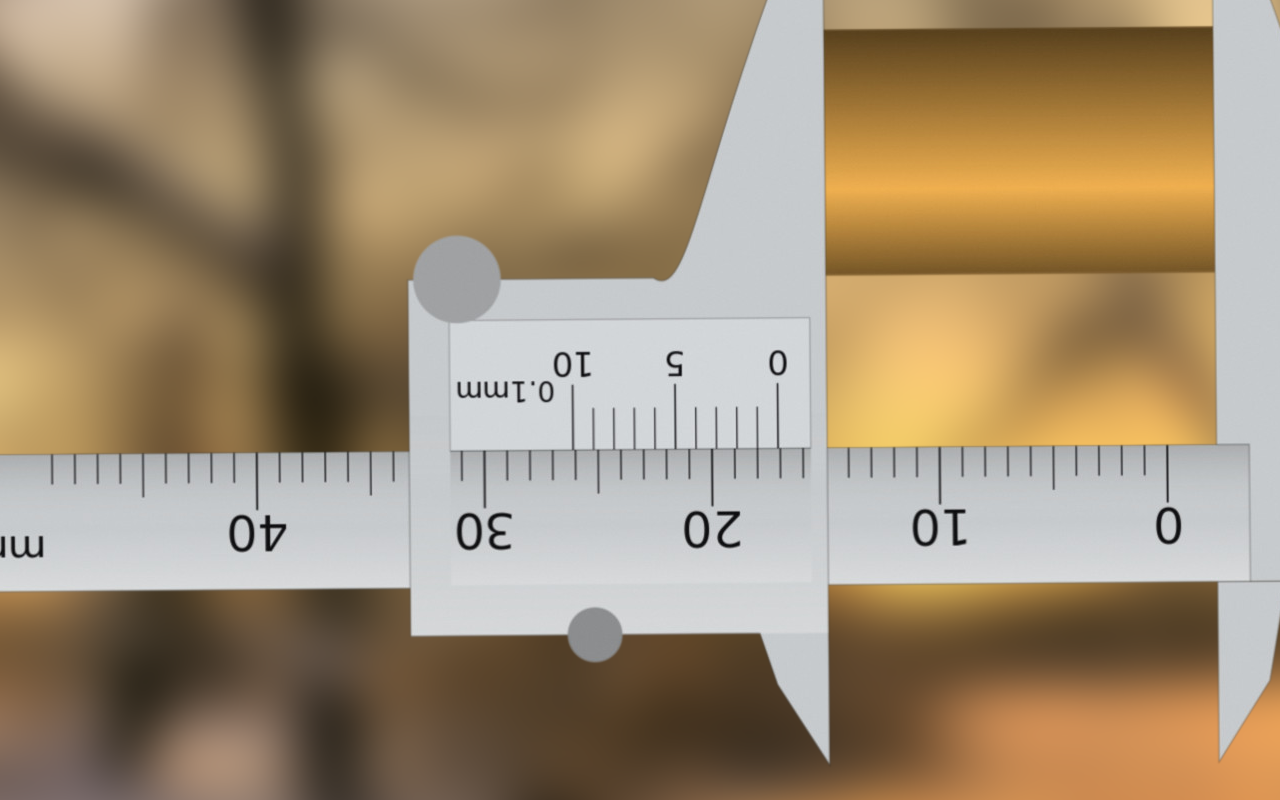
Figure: 17.1mm
